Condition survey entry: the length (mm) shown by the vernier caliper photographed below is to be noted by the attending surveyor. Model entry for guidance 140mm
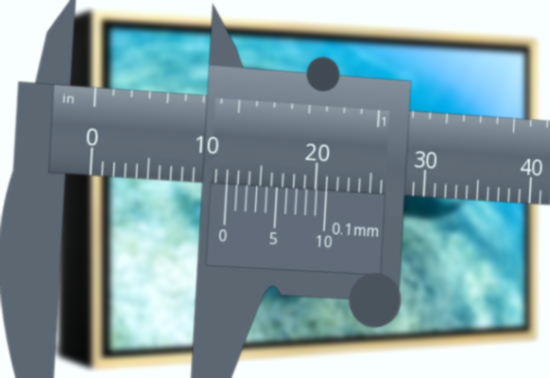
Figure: 12.0mm
